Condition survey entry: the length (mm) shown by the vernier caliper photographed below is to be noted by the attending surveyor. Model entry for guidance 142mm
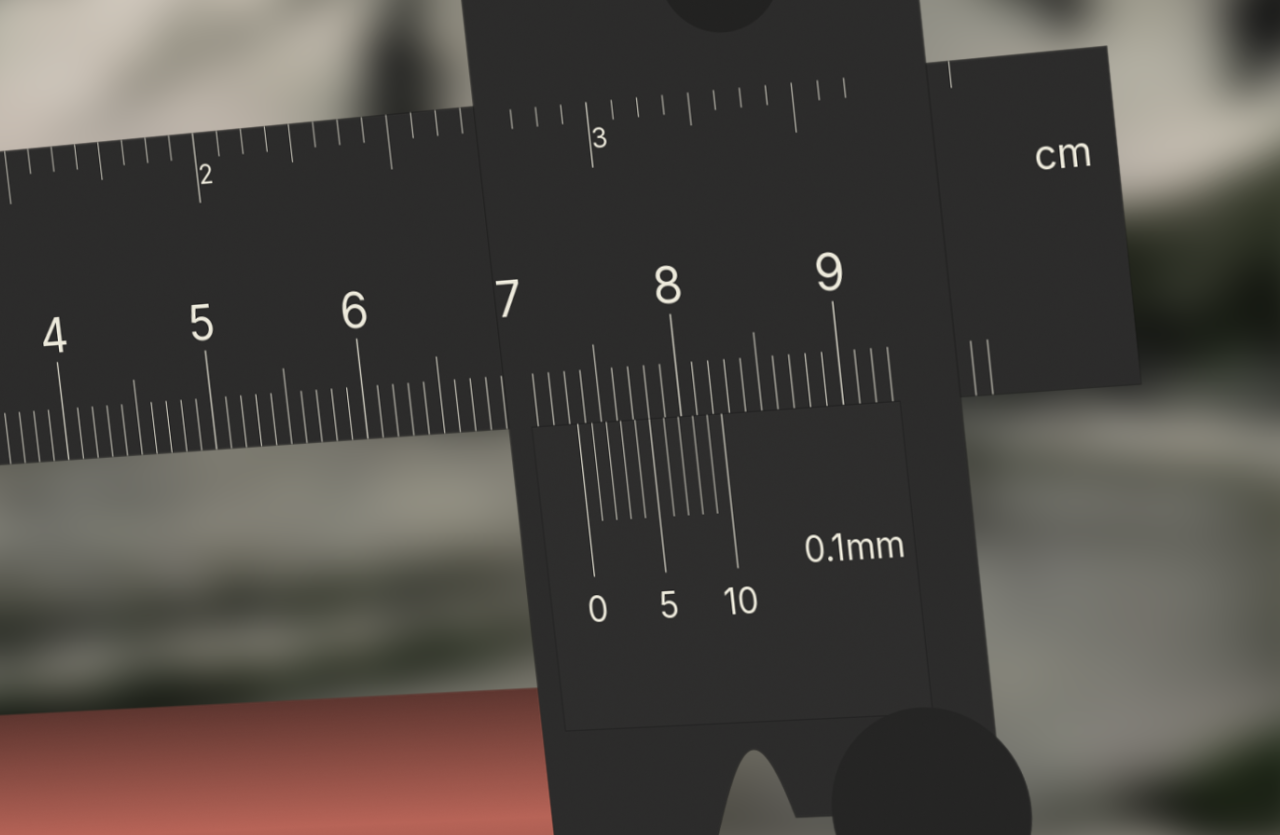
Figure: 73.5mm
